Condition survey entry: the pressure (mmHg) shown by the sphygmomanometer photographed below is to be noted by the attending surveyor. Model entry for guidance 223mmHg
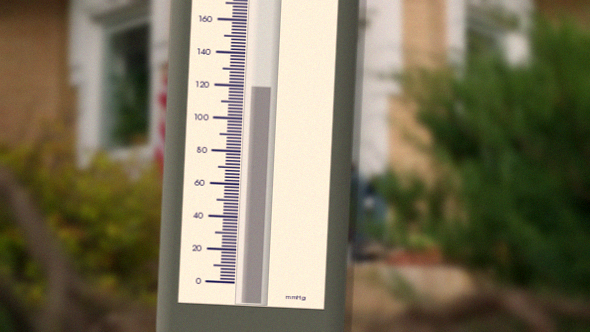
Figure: 120mmHg
